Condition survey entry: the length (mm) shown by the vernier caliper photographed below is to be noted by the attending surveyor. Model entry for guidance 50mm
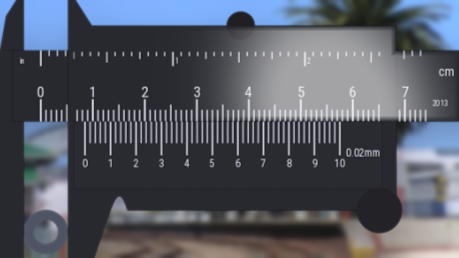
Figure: 8.5mm
